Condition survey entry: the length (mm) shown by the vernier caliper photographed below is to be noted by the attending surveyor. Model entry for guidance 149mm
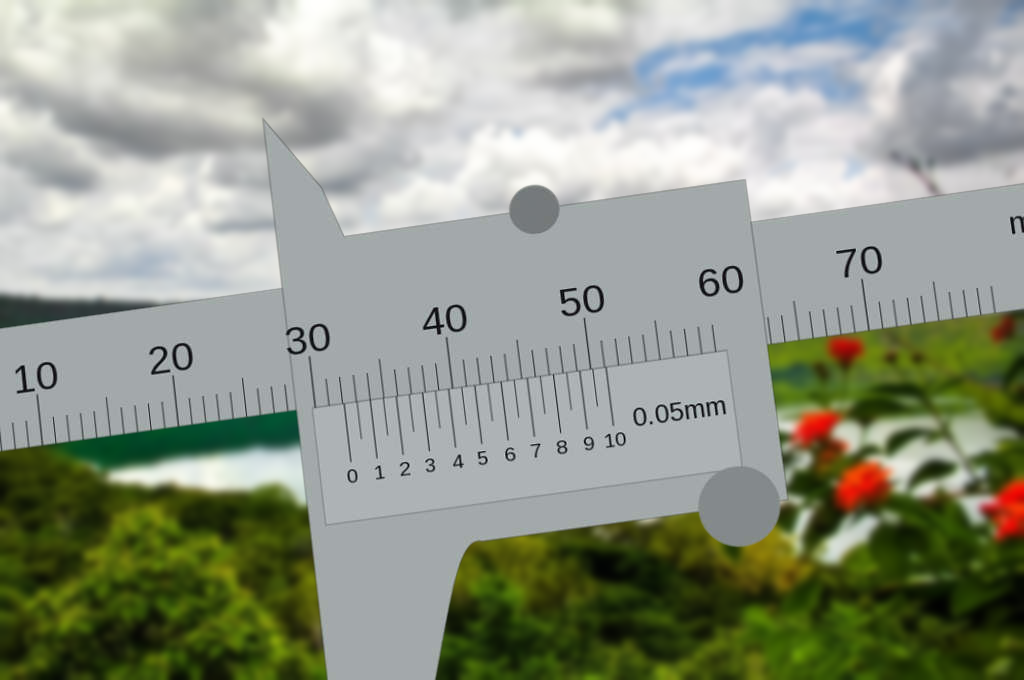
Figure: 32.1mm
